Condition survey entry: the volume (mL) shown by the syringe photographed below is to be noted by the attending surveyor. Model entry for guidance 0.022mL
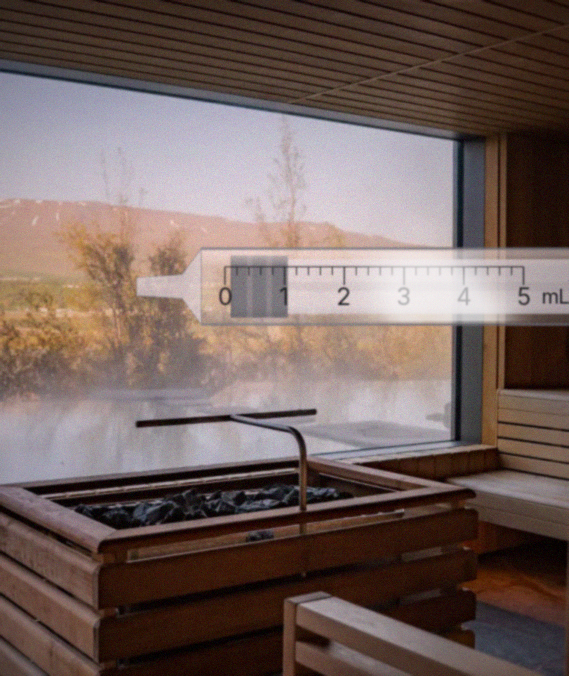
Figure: 0.1mL
